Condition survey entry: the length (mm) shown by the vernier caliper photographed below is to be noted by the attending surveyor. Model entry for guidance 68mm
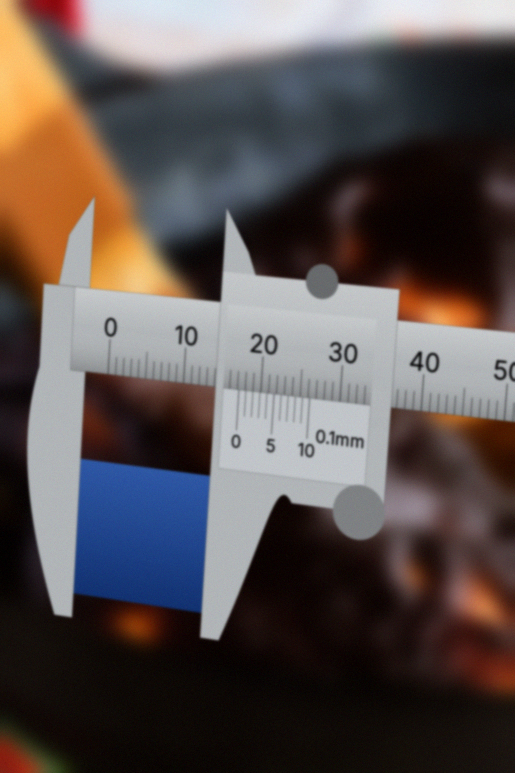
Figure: 17.2mm
